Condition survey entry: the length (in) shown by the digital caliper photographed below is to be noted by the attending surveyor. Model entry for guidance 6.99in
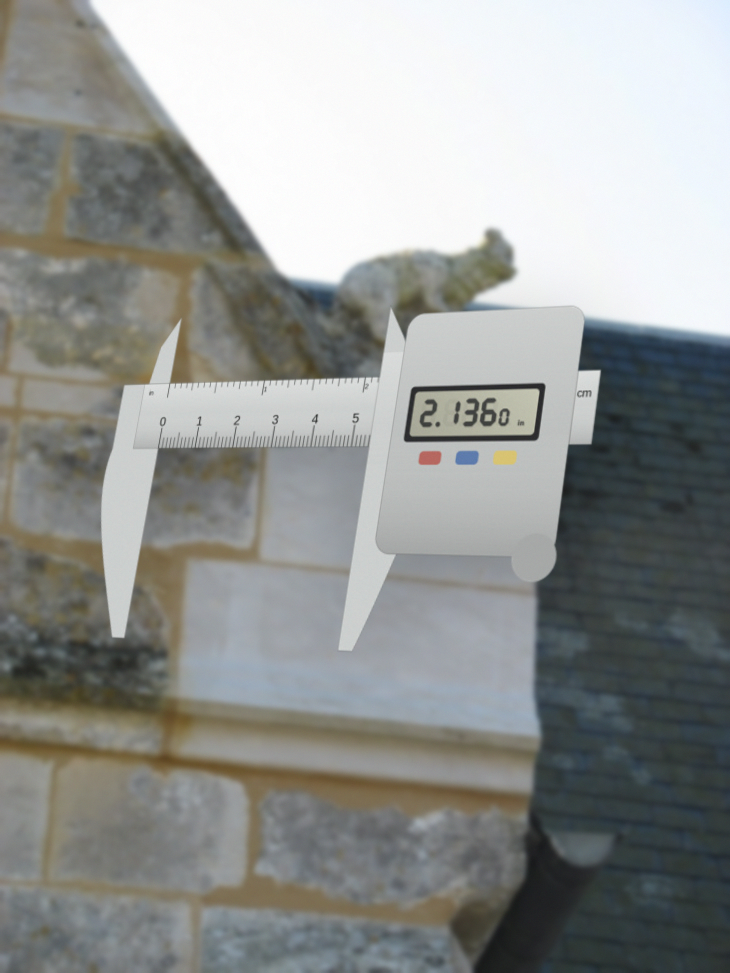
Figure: 2.1360in
